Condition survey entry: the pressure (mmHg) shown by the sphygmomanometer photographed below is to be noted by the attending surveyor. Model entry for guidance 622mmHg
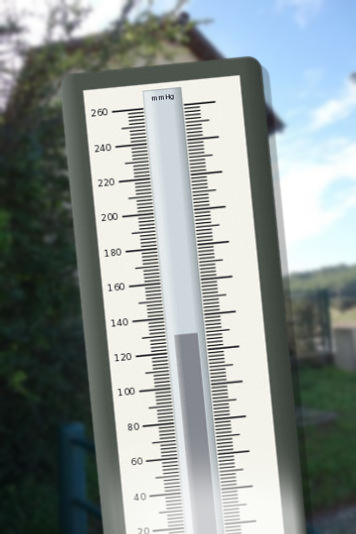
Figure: 130mmHg
